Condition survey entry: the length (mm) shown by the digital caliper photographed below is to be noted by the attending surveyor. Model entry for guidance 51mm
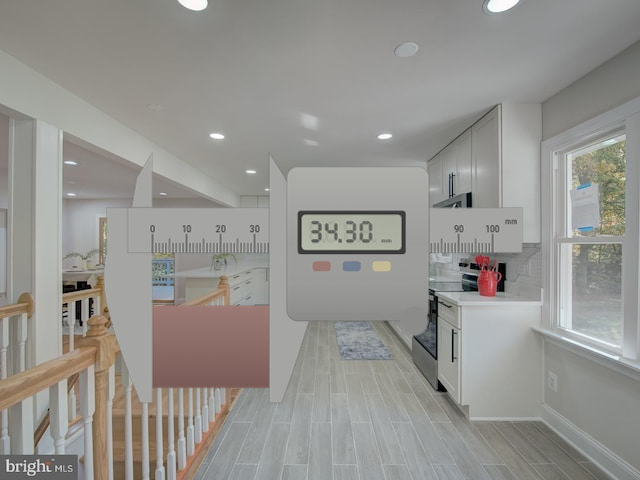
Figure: 34.30mm
